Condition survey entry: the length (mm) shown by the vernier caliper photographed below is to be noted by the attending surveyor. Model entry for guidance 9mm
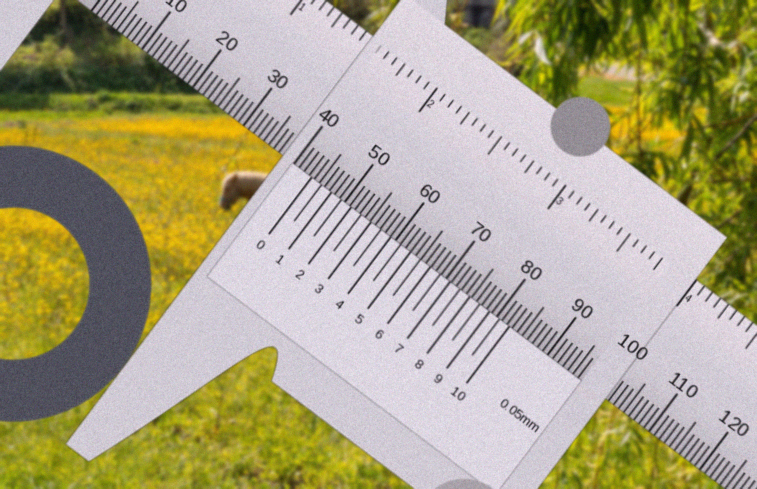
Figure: 43.5mm
